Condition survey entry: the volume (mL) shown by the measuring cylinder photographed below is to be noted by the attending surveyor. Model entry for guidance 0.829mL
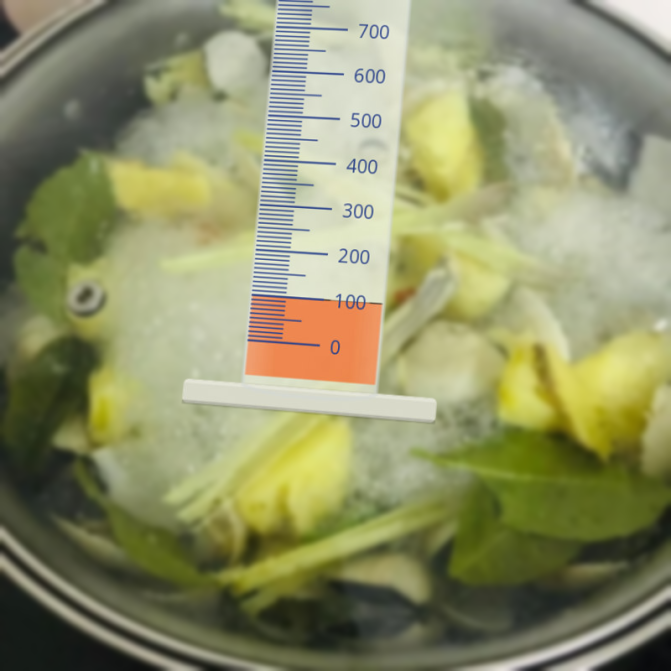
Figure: 100mL
